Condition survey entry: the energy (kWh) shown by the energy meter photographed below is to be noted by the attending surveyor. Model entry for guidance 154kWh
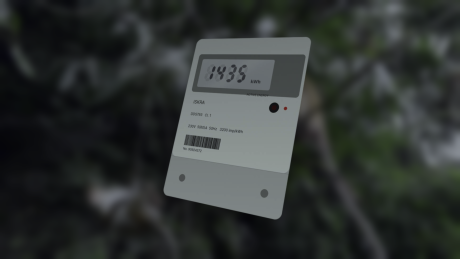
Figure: 1435kWh
